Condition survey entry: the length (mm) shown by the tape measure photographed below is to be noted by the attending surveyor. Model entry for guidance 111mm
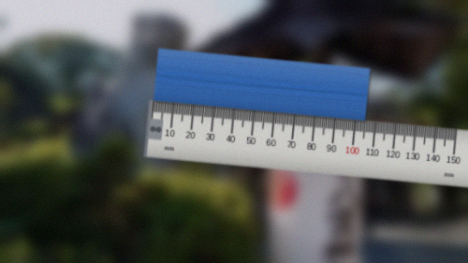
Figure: 105mm
